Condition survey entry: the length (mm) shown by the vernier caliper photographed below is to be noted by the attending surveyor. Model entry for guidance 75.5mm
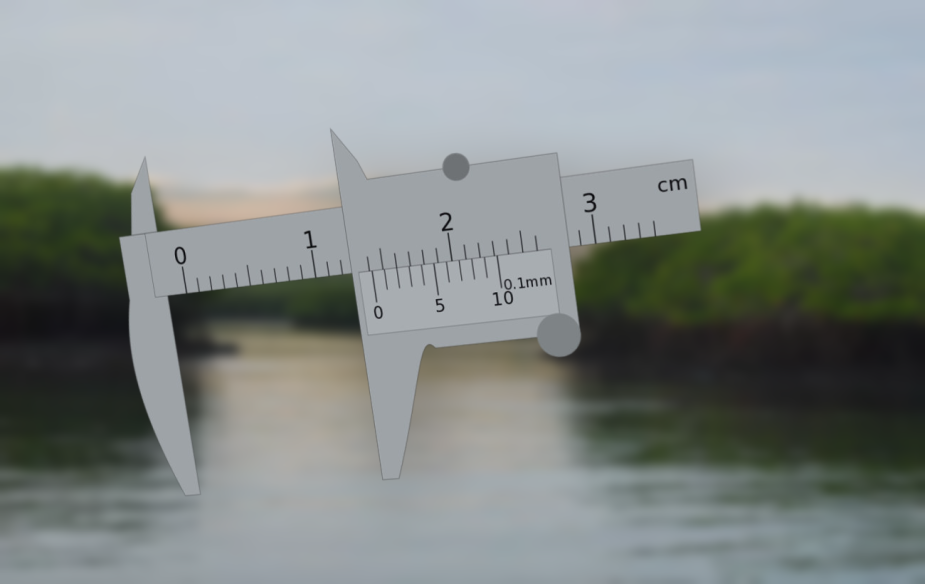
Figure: 14.2mm
